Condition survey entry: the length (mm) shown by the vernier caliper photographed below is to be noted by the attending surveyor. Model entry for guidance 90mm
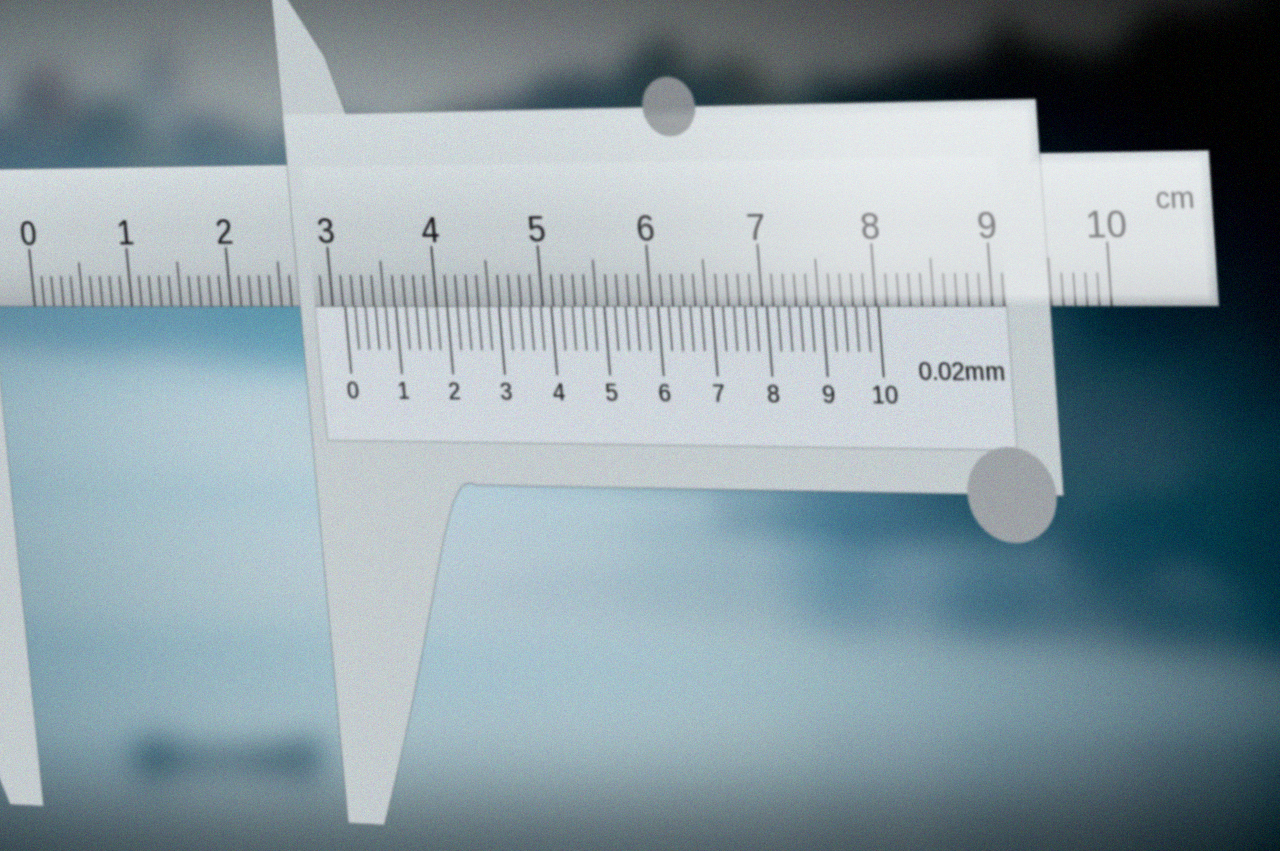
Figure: 31.2mm
